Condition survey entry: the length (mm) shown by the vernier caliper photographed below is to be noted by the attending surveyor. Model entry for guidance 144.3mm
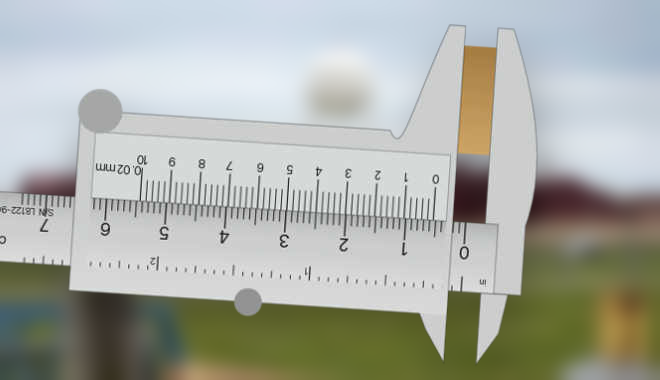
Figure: 5.4mm
